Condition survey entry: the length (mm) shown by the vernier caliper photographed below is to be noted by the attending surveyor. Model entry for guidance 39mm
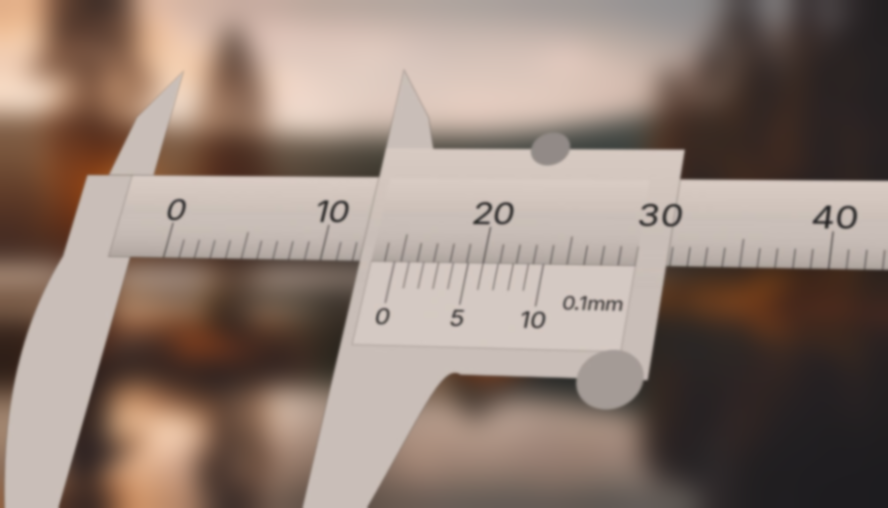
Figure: 14.6mm
